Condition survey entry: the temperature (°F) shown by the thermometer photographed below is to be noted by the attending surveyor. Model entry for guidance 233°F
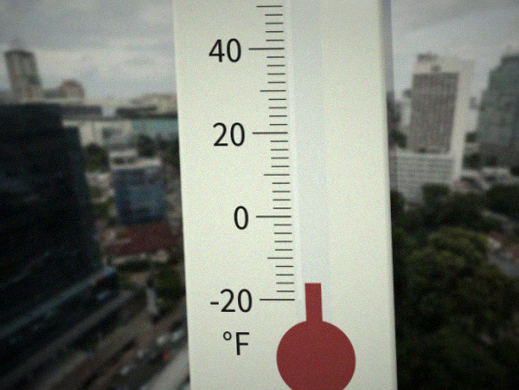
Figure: -16°F
